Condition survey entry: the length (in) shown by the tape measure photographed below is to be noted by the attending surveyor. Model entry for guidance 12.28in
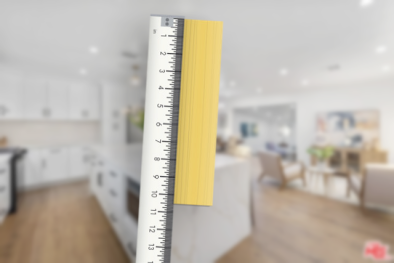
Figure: 10.5in
